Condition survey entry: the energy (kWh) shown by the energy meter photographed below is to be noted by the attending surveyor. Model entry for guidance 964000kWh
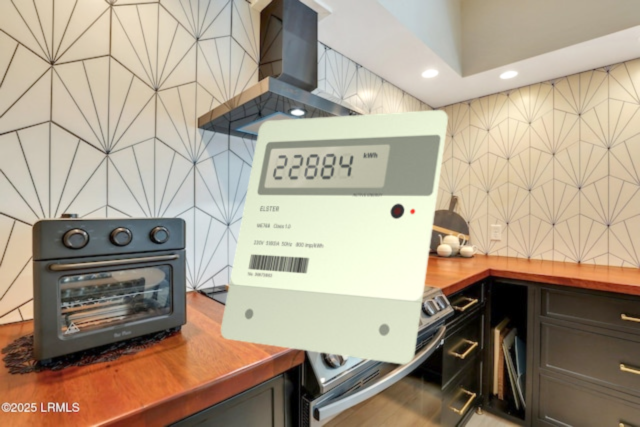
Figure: 22884kWh
